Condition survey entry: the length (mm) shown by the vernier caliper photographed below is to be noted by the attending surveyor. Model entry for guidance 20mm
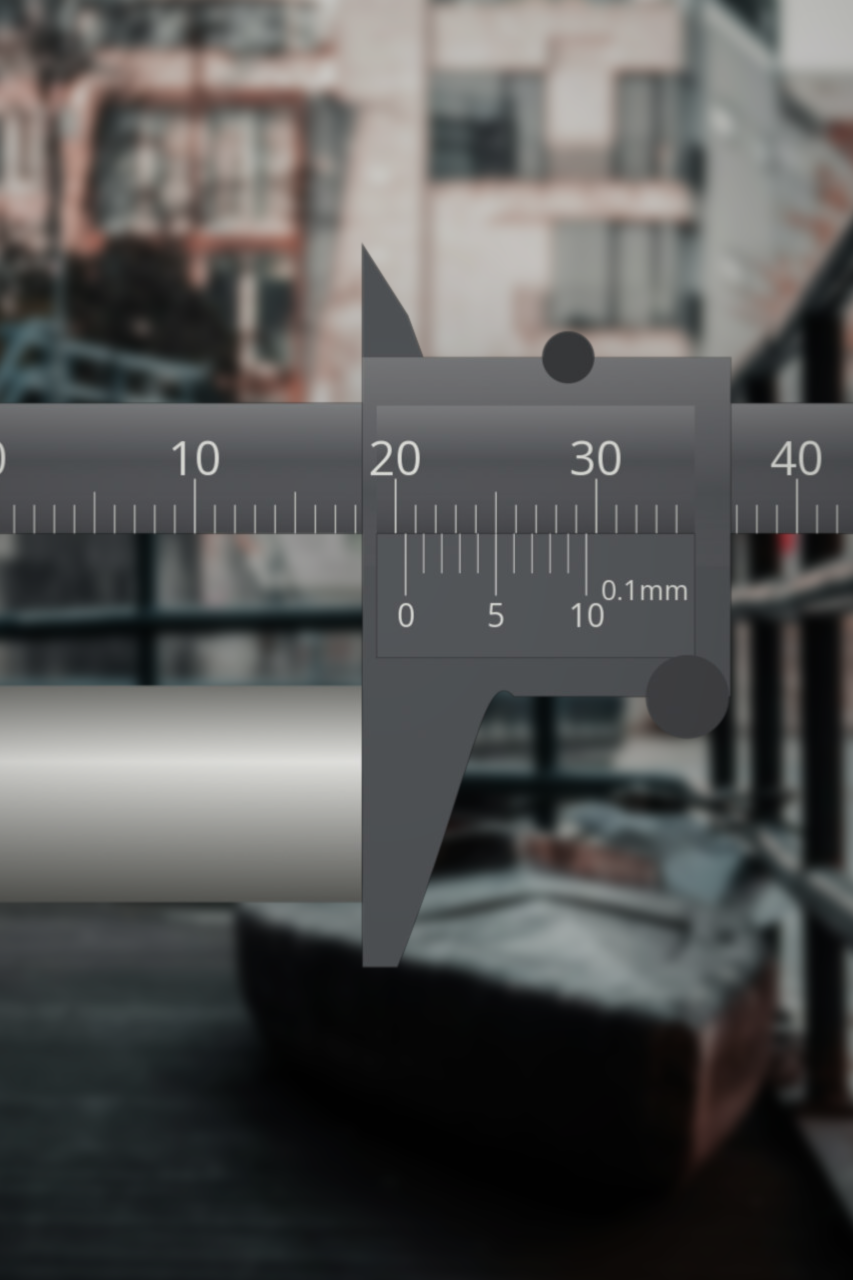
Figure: 20.5mm
